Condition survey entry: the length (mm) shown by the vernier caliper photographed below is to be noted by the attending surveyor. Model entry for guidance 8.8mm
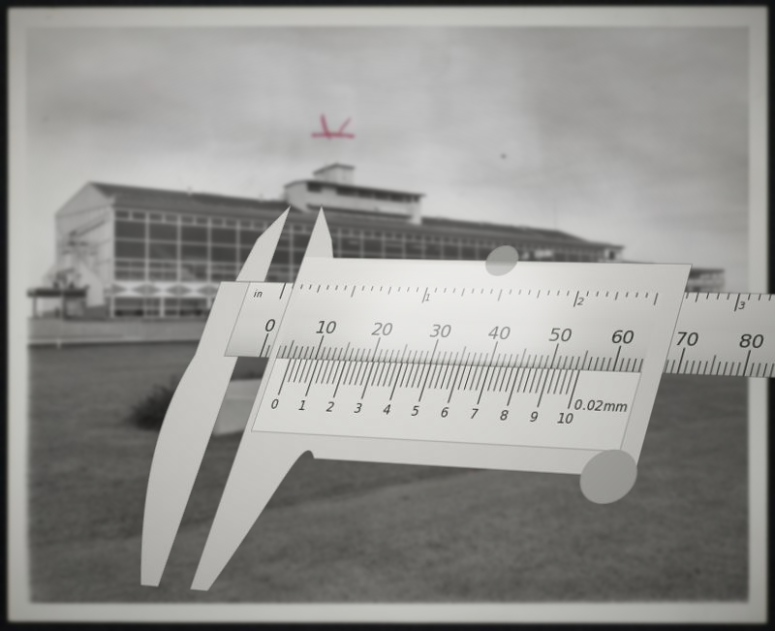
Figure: 5.6mm
